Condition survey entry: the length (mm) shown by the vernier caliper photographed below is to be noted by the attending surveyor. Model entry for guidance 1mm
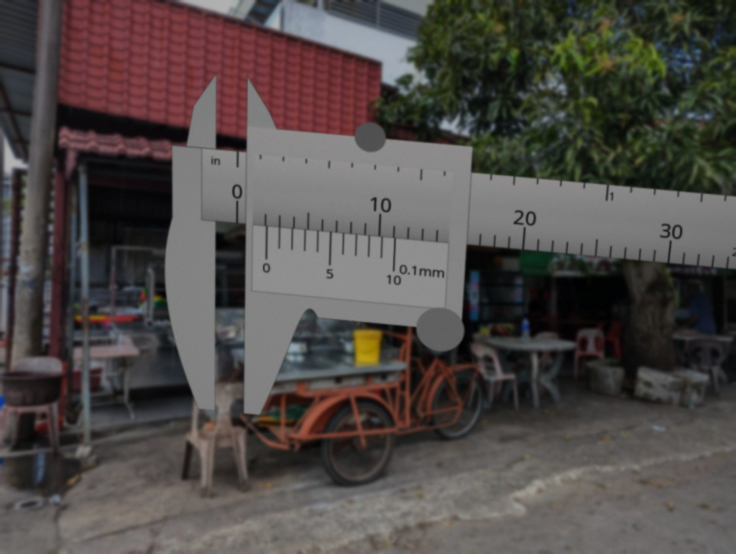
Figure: 2.1mm
